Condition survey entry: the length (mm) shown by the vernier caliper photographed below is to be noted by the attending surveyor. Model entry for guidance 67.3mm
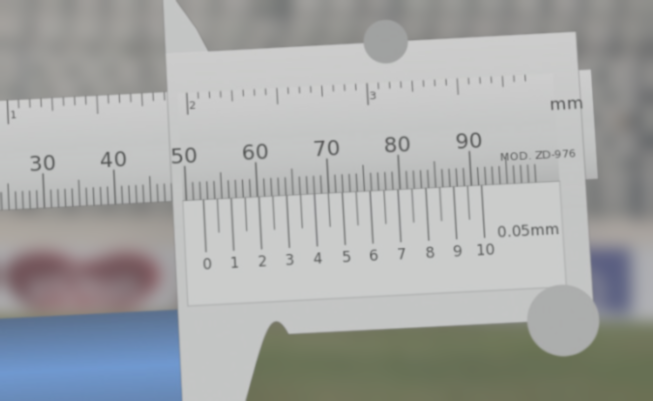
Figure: 52.4mm
